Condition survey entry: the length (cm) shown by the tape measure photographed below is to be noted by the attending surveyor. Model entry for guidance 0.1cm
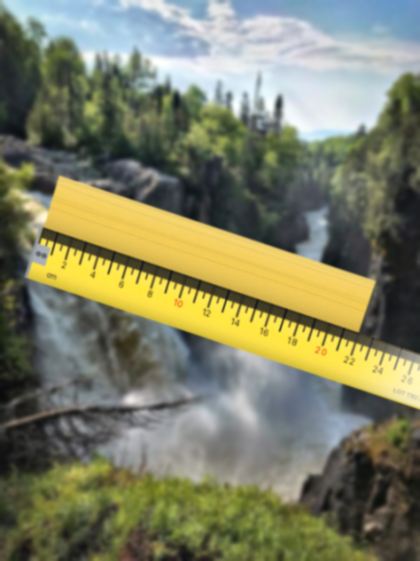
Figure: 22cm
